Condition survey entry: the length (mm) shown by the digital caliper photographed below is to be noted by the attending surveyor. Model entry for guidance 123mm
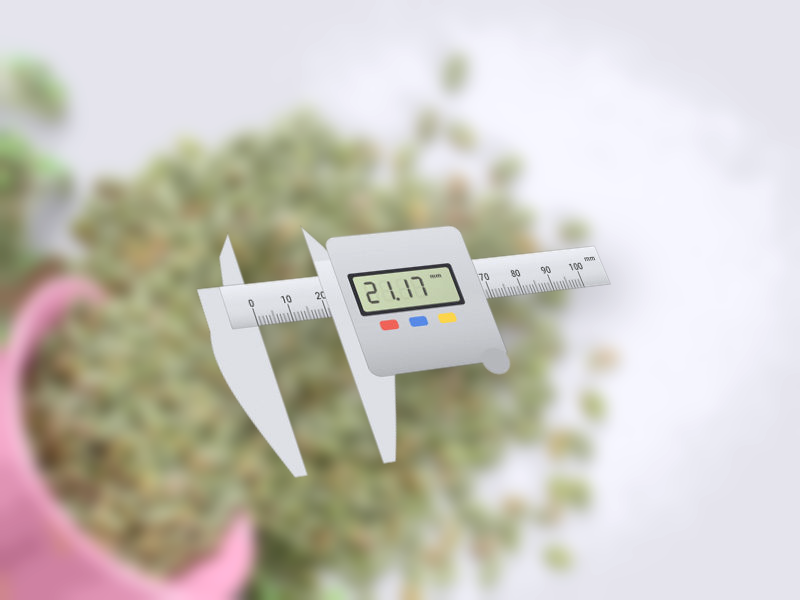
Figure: 21.17mm
